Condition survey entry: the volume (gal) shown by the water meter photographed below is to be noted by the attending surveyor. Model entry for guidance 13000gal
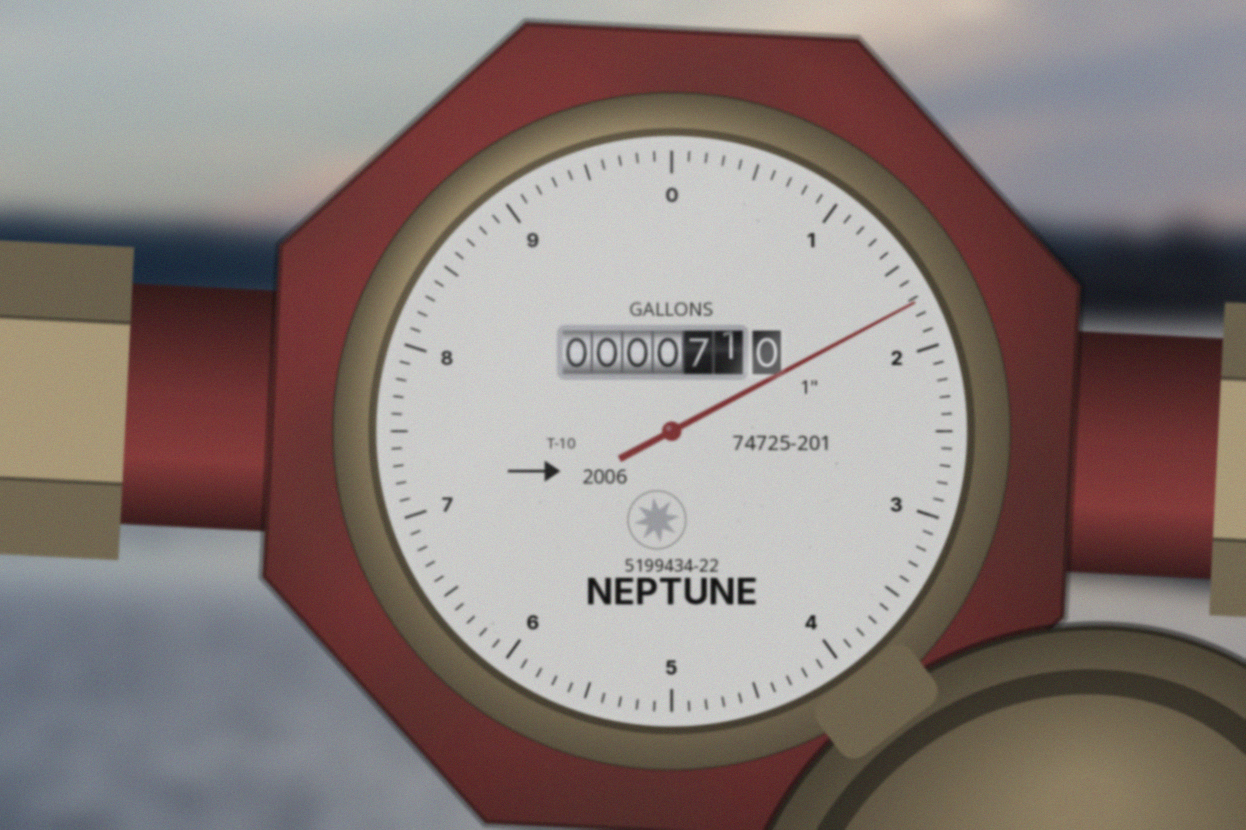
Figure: 711.7gal
